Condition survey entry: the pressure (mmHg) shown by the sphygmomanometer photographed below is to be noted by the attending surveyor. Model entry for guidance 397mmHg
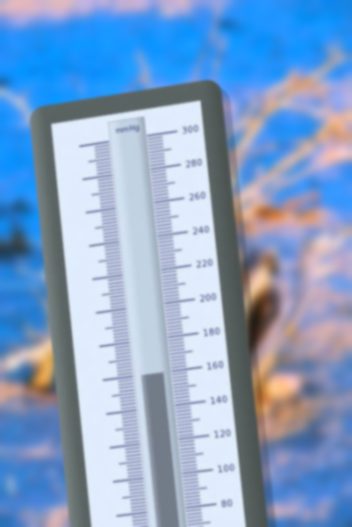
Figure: 160mmHg
